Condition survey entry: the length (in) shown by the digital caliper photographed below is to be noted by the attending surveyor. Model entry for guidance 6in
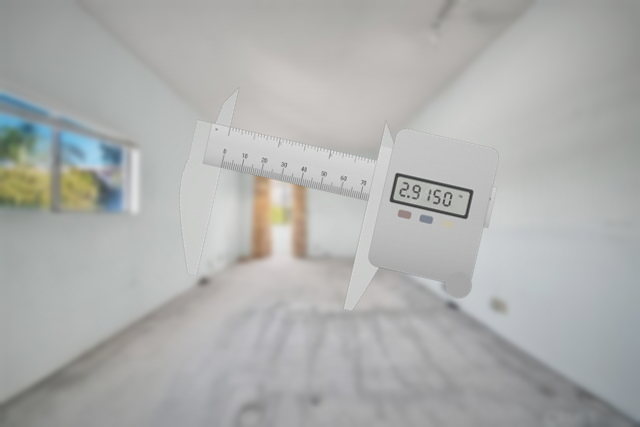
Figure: 2.9150in
